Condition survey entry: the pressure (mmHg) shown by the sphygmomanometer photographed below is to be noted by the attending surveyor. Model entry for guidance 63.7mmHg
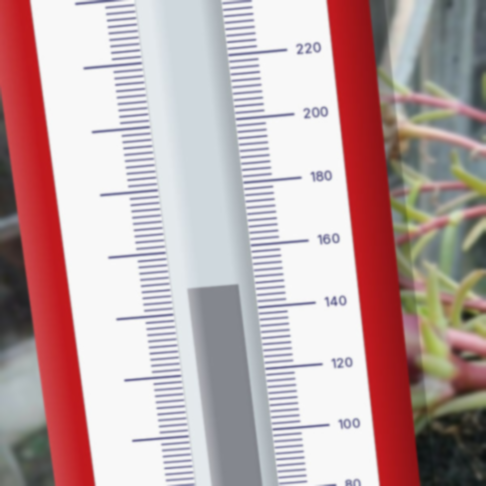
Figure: 148mmHg
